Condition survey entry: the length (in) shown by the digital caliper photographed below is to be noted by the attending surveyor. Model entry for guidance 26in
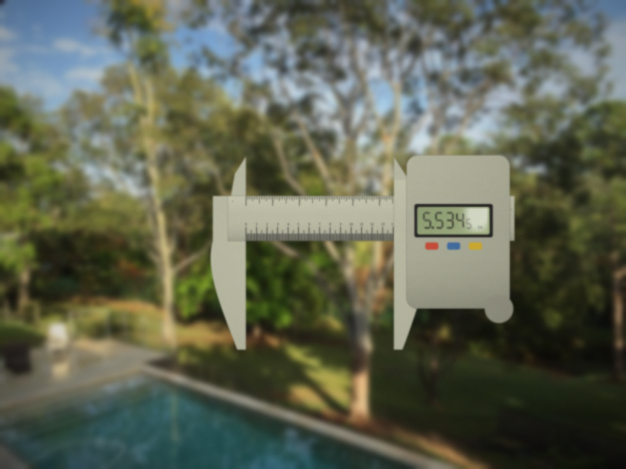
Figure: 5.5345in
